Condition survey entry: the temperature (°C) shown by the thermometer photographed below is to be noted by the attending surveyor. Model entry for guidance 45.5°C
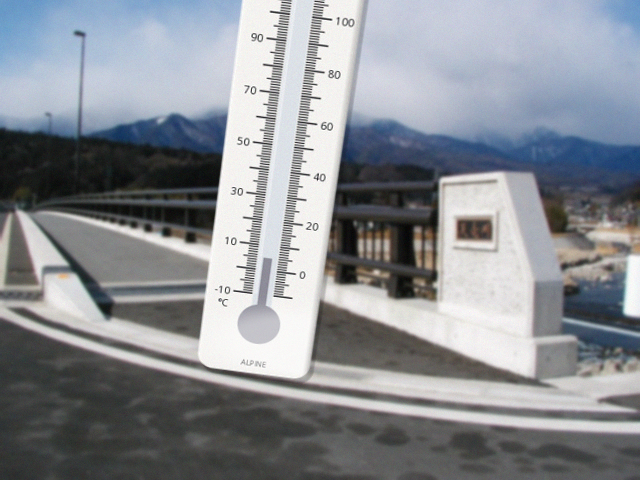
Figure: 5°C
